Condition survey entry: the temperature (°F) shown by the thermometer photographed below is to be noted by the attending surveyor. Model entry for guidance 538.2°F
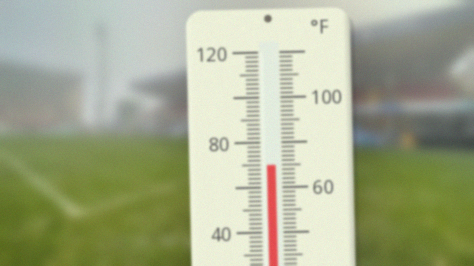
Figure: 70°F
